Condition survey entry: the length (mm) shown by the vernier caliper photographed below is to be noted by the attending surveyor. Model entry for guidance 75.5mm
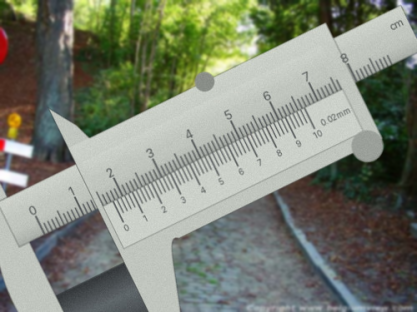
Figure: 17.5mm
